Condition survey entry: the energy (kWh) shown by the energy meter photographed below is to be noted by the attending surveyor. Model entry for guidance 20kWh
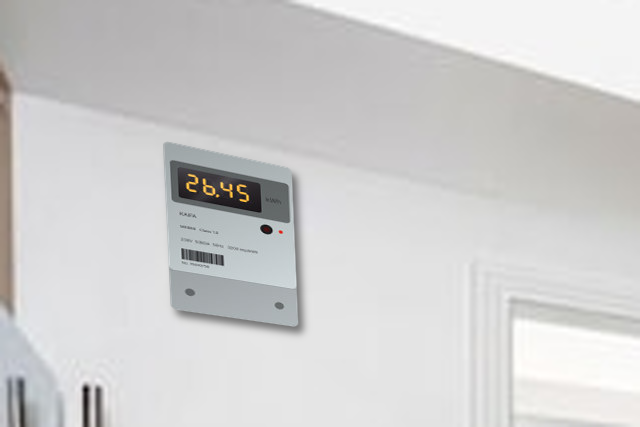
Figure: 26.45kWh
